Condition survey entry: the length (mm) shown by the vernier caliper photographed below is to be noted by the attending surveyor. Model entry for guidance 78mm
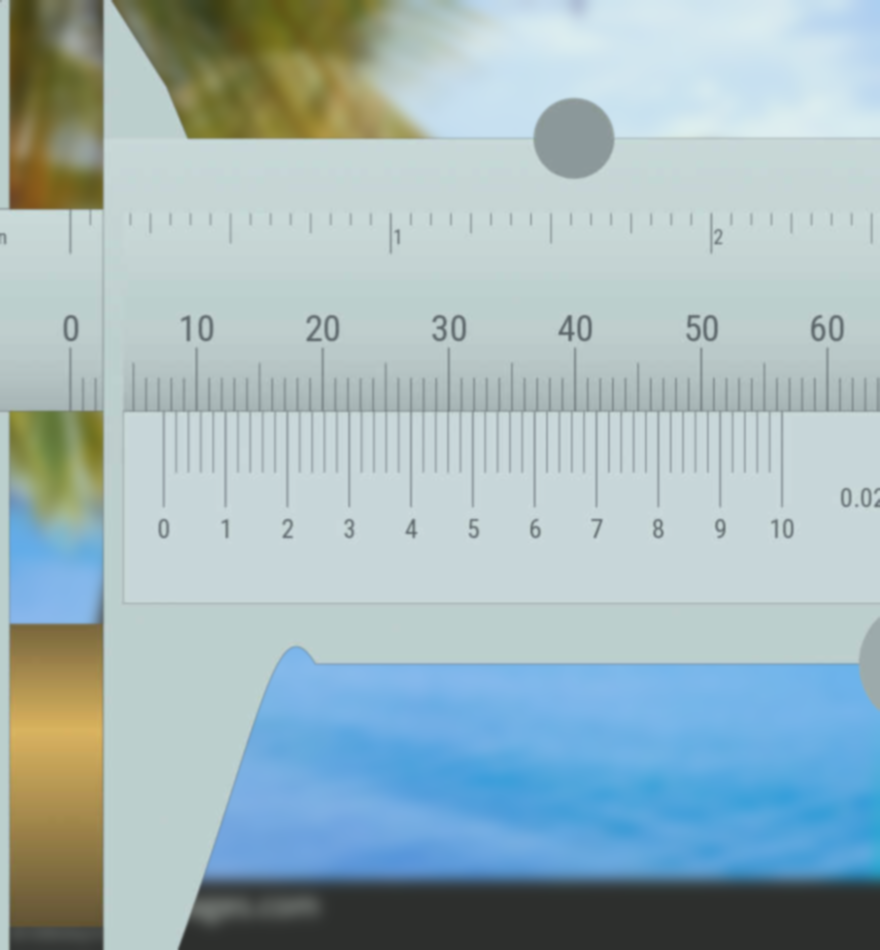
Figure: 7.4mm
